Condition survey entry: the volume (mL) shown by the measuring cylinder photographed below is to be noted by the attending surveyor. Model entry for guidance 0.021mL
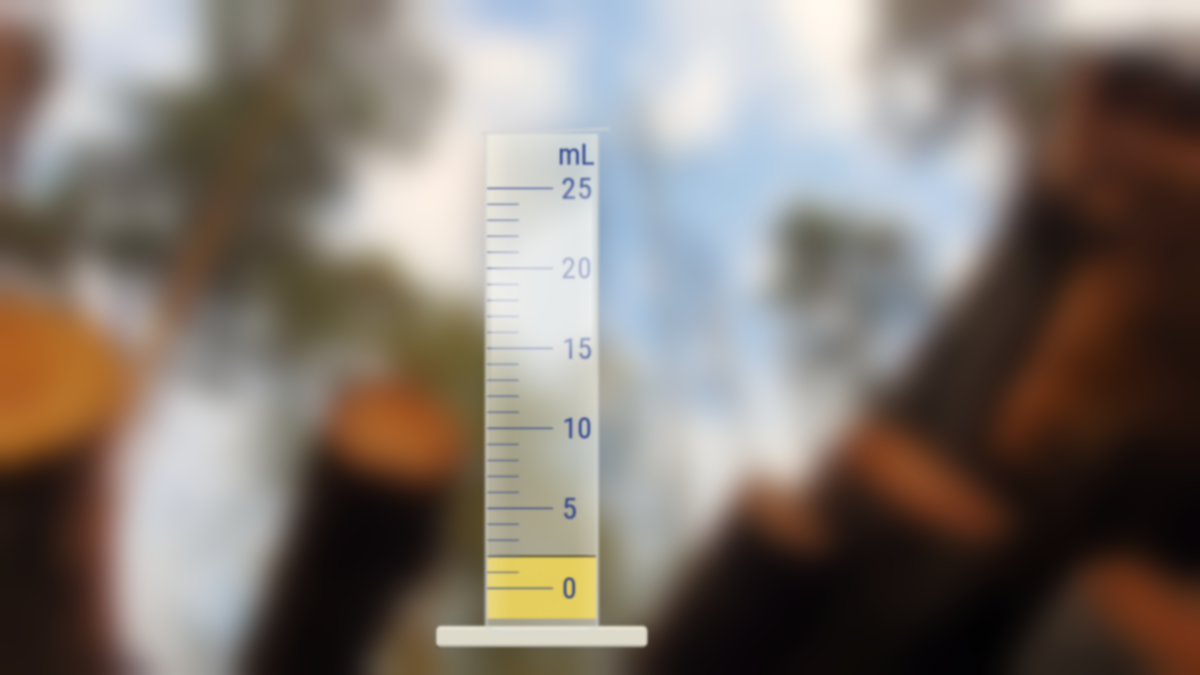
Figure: 2mL
